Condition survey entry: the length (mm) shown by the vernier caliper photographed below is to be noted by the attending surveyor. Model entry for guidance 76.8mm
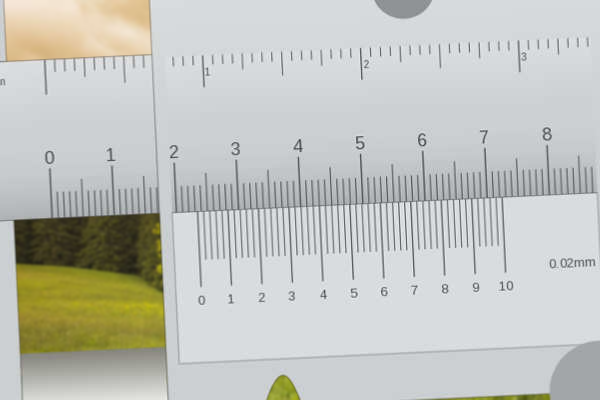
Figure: 23.4mm
